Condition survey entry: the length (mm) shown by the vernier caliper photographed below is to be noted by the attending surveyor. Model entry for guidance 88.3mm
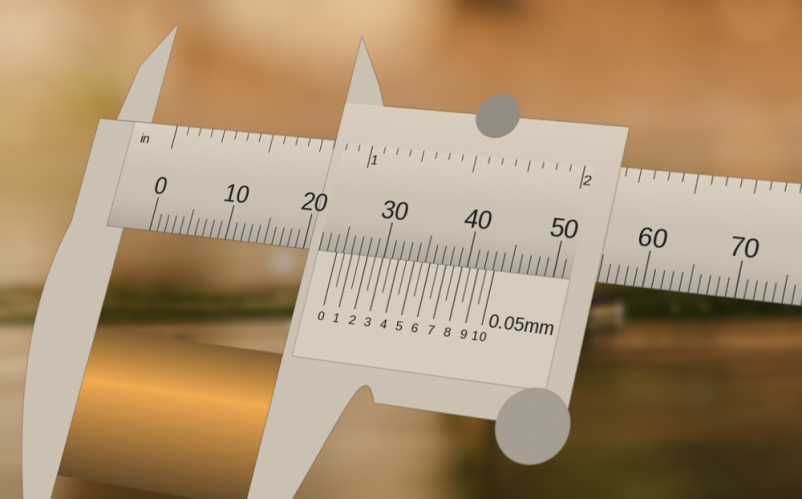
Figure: 24.2mm
